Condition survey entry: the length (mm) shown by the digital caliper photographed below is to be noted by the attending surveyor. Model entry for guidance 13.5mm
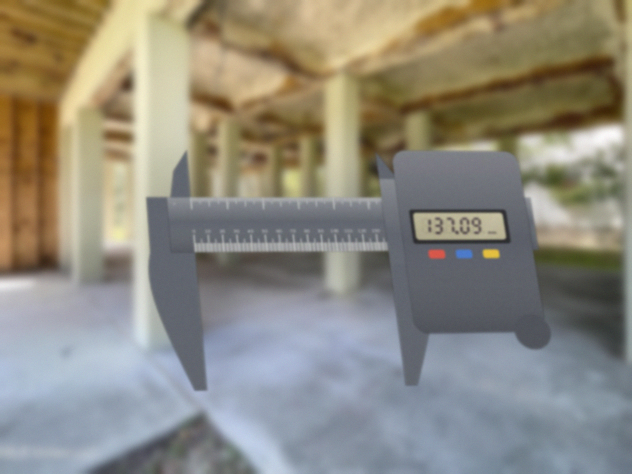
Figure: 137.09mm
